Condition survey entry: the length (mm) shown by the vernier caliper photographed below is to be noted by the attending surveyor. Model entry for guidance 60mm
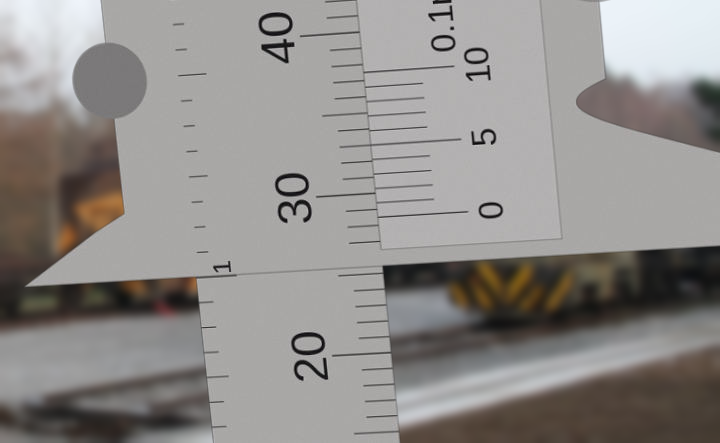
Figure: 28.5mm
